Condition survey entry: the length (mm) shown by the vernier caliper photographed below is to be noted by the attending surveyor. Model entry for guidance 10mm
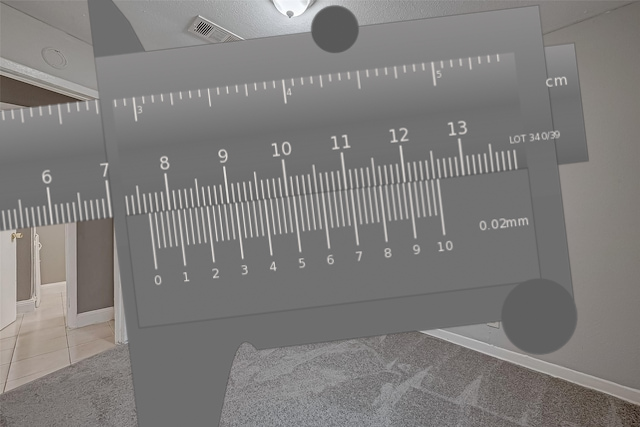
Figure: 76.6mm
